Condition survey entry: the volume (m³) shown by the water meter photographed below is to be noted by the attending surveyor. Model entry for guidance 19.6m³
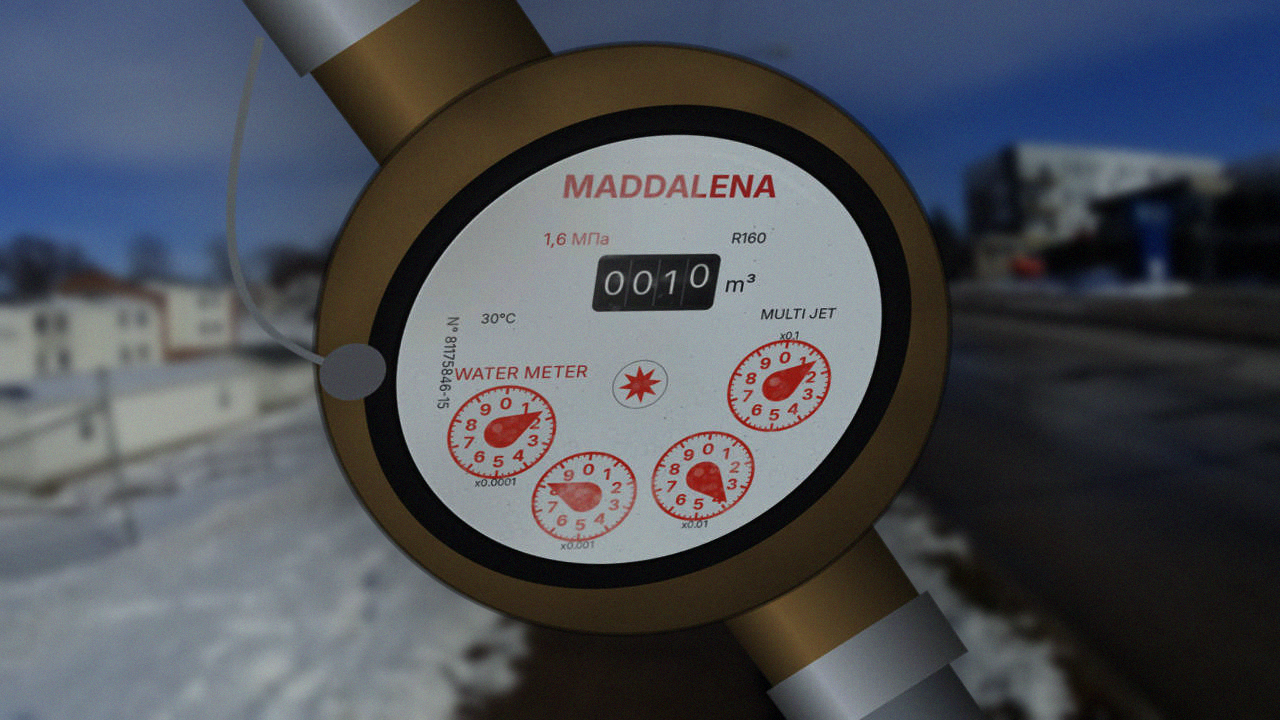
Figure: 10.1381m³
